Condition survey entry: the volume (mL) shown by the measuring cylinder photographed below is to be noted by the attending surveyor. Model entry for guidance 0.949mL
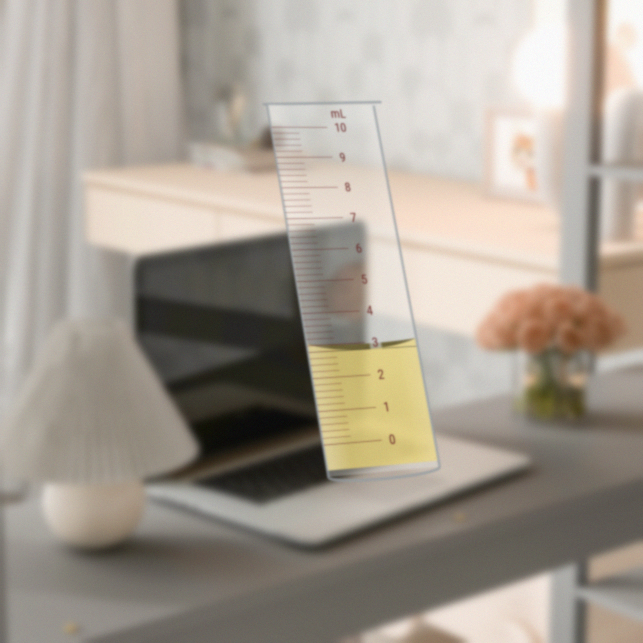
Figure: 2.8mL
